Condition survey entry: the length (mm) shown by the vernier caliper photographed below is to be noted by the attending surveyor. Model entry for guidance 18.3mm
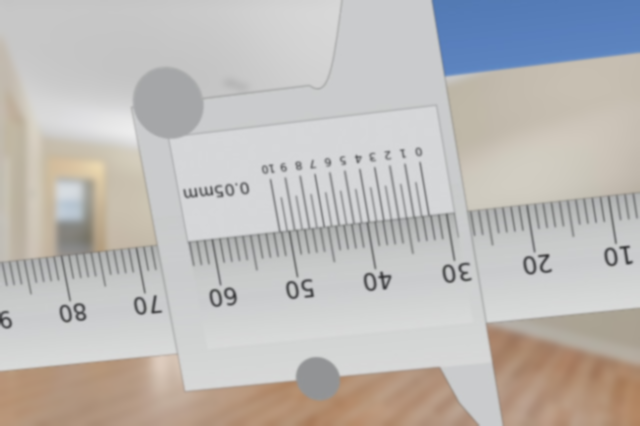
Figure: 32.2mm
